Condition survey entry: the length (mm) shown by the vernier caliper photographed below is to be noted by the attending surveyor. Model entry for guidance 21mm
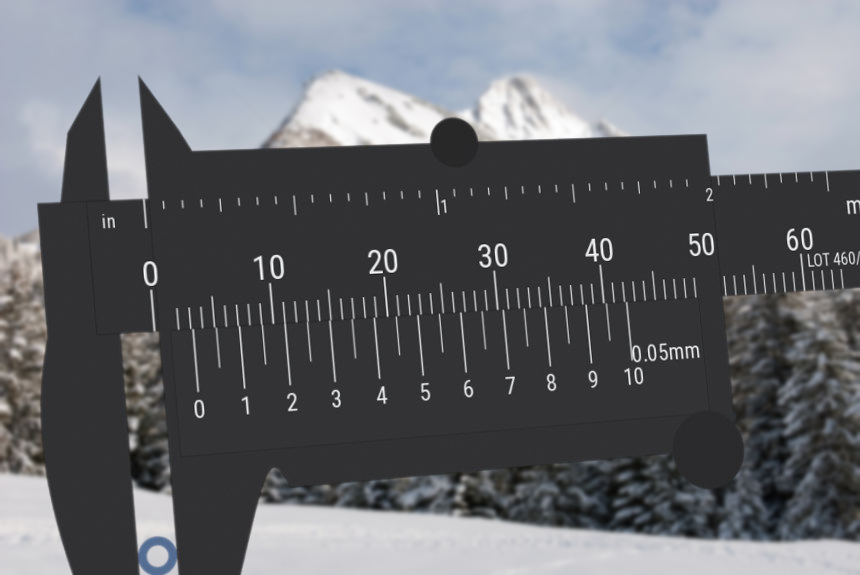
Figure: 3.2mm
